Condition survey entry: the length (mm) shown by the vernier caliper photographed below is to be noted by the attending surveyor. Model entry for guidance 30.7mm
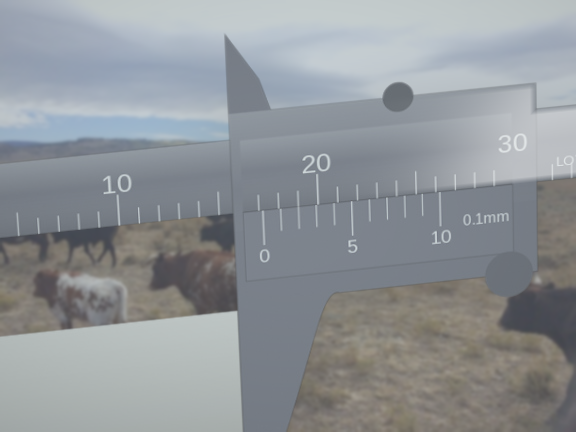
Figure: 17.2mm
